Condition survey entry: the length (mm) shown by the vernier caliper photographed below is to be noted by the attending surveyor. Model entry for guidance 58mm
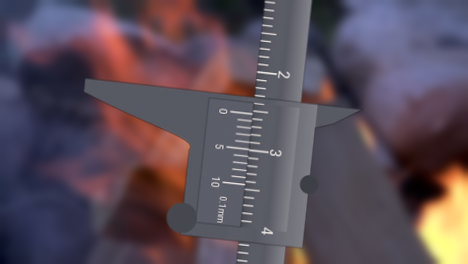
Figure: 25.4mm
